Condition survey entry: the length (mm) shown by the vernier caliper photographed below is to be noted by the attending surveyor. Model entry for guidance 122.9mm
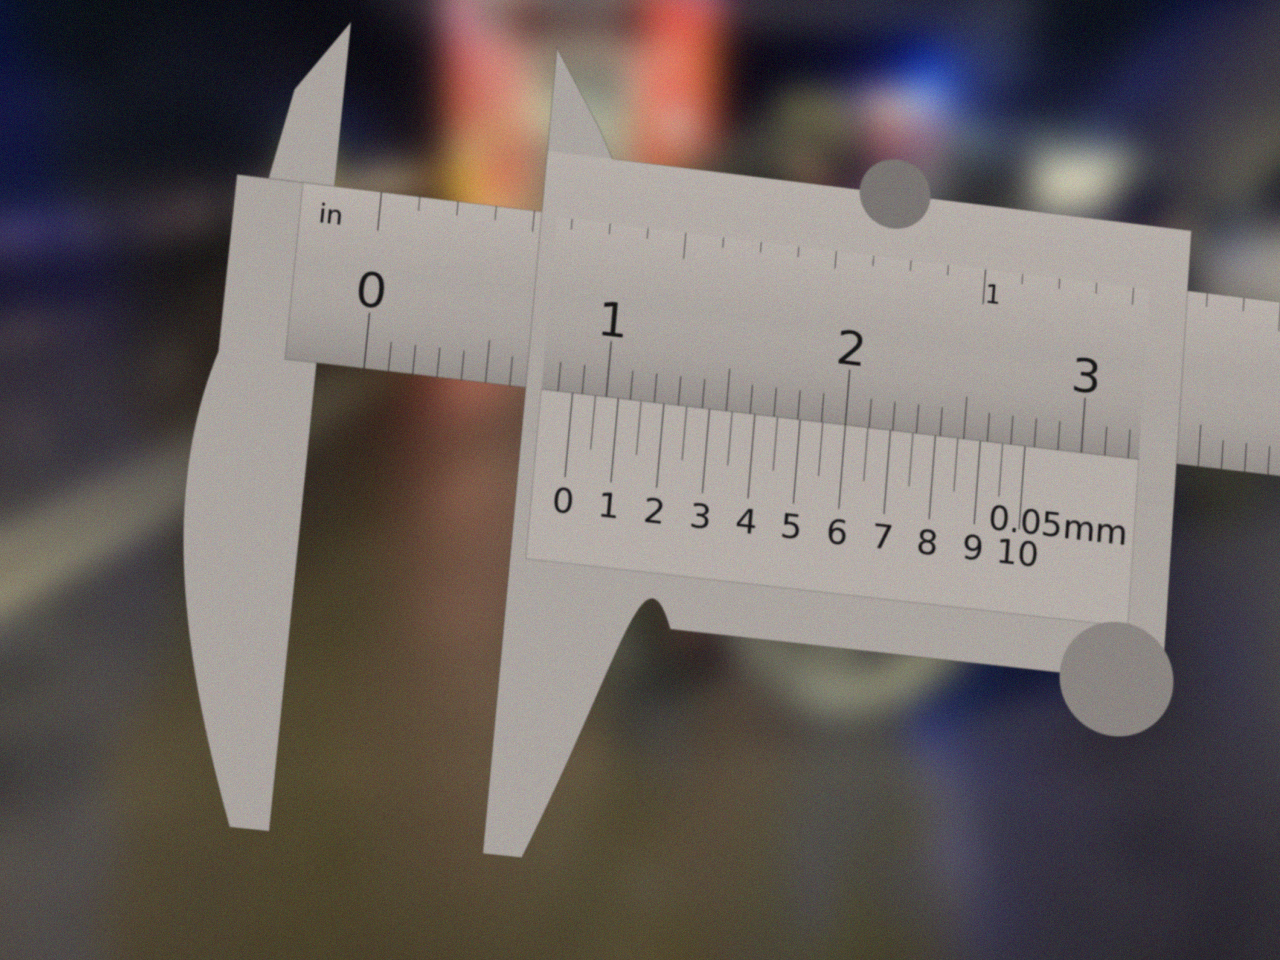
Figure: 8.6mm
